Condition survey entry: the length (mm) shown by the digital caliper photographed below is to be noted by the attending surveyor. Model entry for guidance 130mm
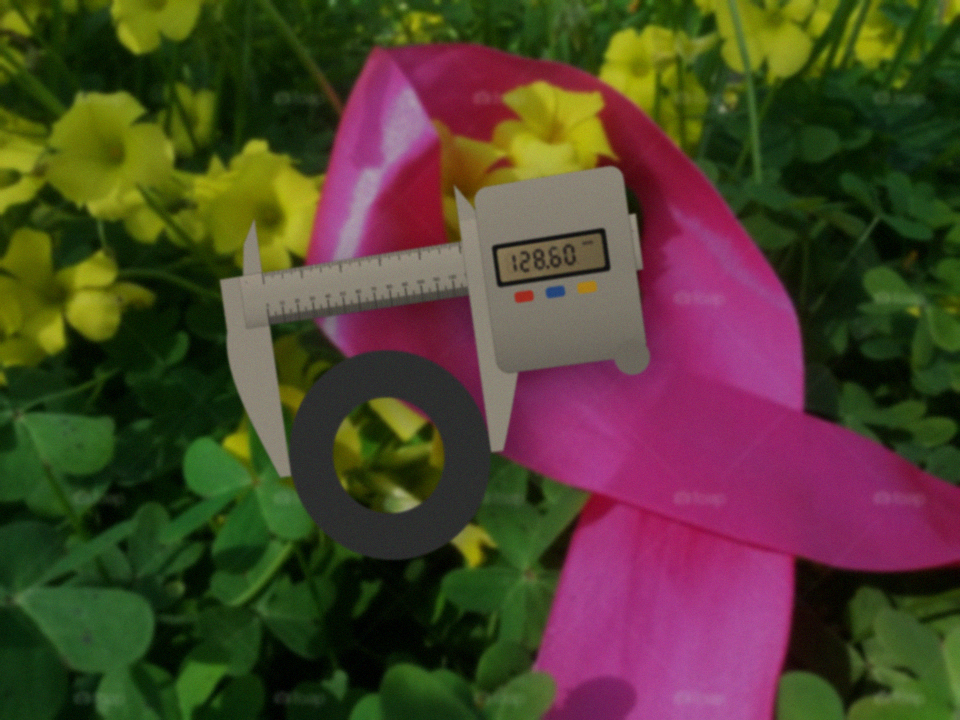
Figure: 128.60mm
